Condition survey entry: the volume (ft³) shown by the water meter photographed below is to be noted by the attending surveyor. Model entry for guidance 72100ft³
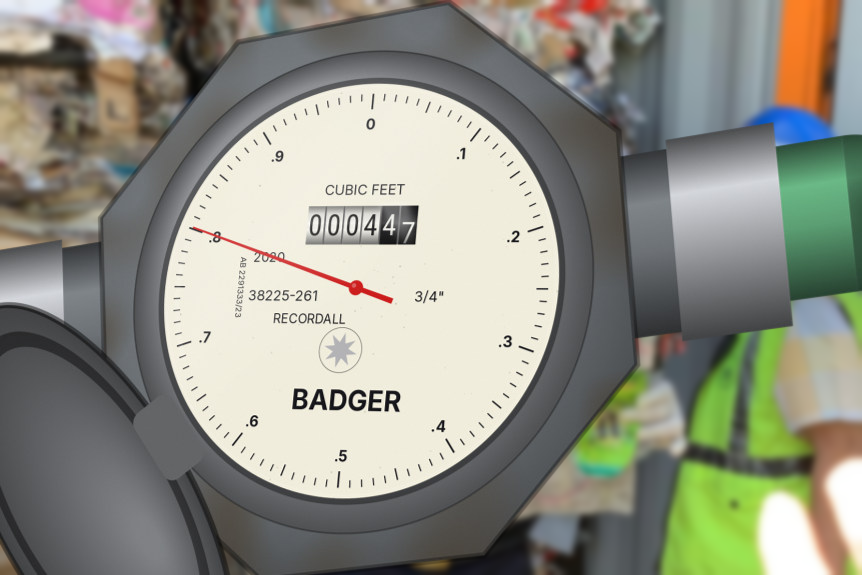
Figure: 446.80ft³
